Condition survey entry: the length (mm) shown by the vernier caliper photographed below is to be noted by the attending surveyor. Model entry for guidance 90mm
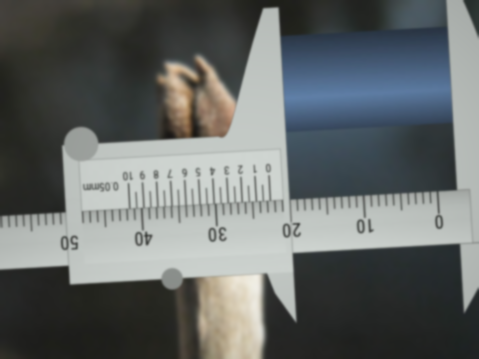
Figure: 22.6mm
